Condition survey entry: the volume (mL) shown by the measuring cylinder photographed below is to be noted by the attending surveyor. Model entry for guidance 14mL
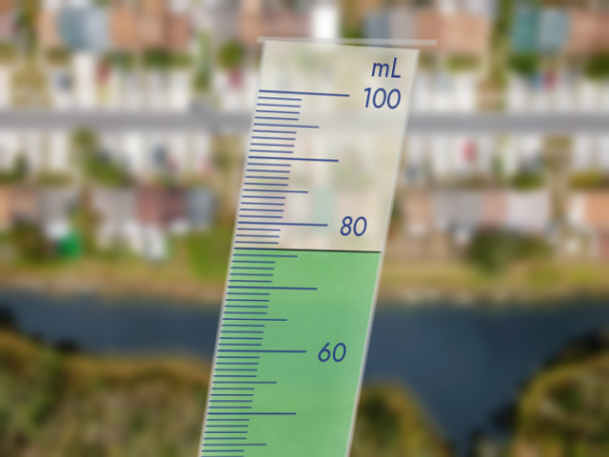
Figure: 76mL
